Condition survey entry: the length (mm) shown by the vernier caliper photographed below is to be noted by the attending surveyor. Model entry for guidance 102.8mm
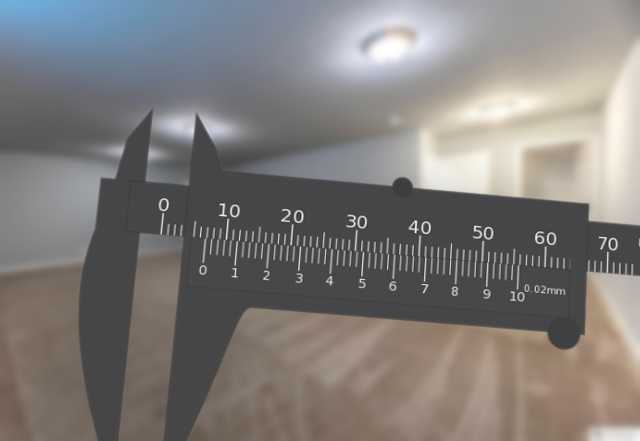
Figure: 6.8mm
